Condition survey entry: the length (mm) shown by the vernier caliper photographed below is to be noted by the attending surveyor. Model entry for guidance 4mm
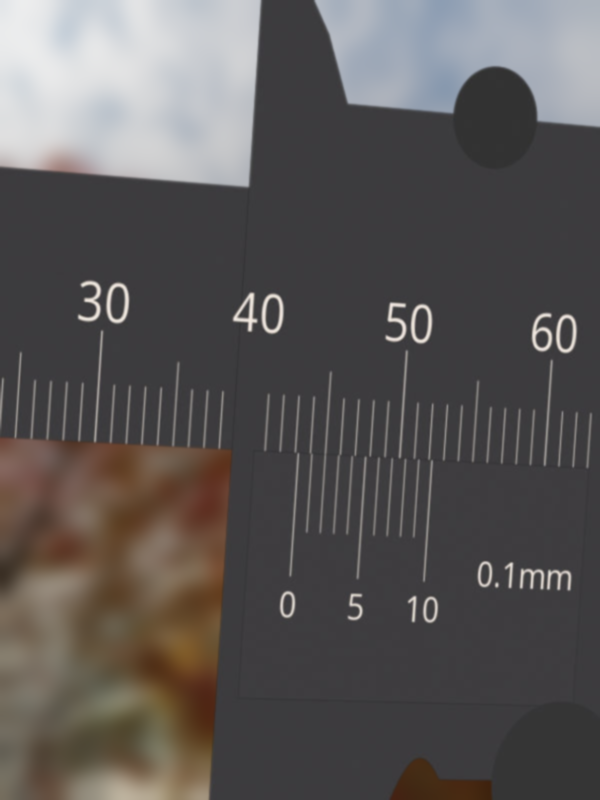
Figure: 43.2mm
